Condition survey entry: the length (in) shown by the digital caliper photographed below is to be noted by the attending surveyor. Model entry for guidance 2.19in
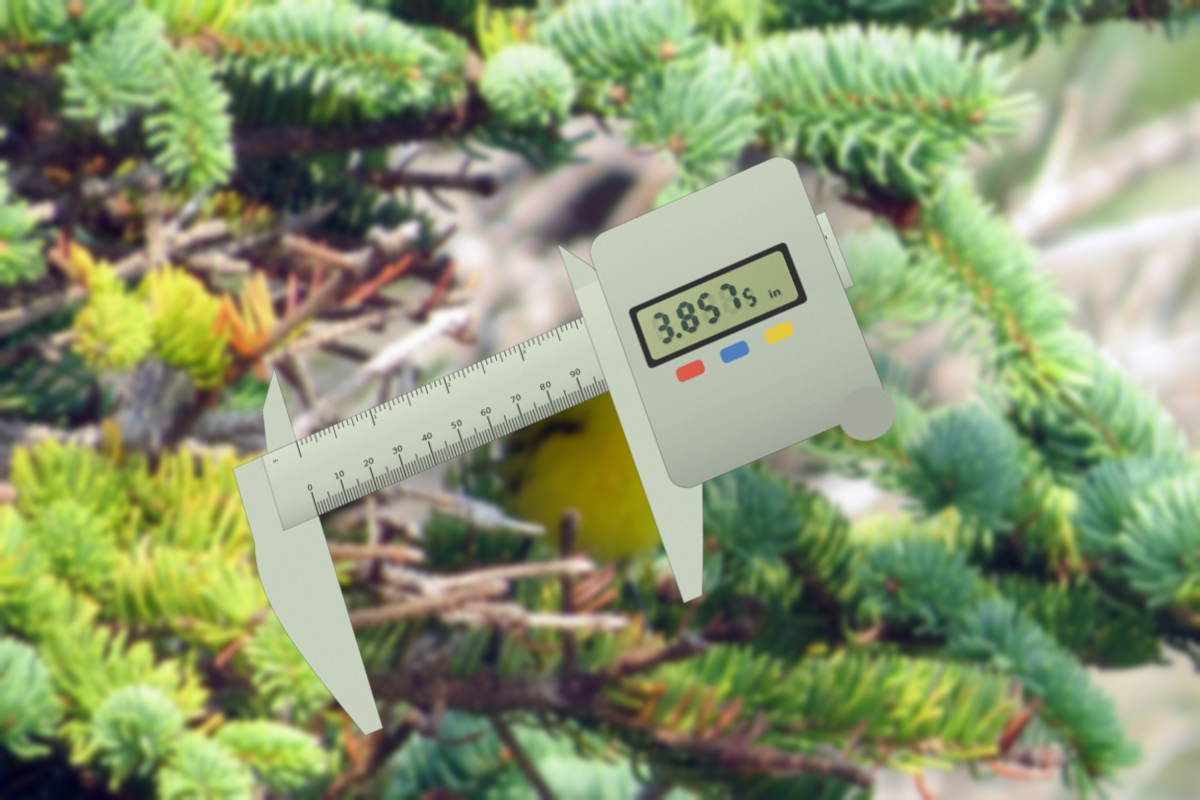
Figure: 3.8575in
